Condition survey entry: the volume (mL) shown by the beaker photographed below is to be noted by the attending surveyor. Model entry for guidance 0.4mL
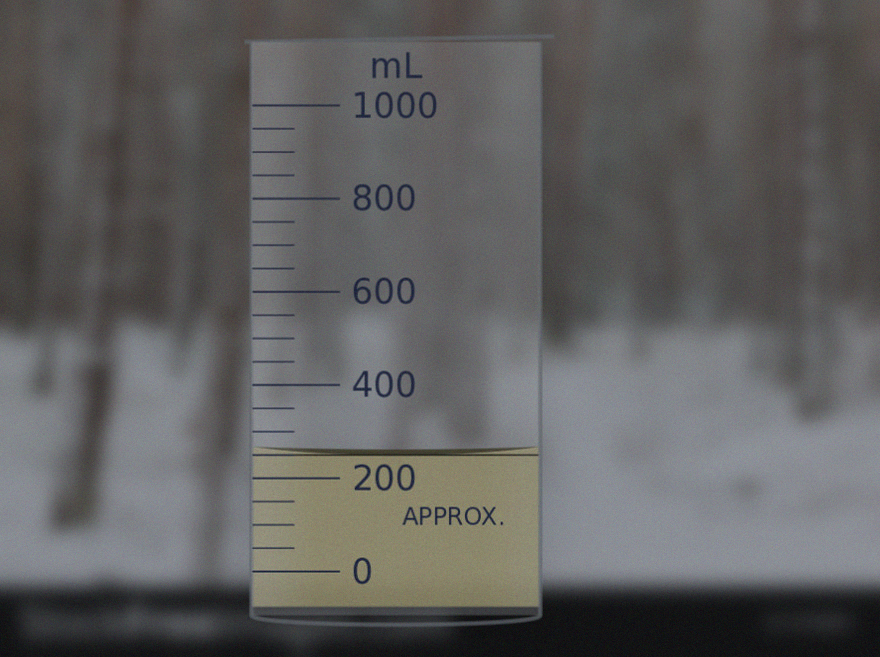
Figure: 250mL
